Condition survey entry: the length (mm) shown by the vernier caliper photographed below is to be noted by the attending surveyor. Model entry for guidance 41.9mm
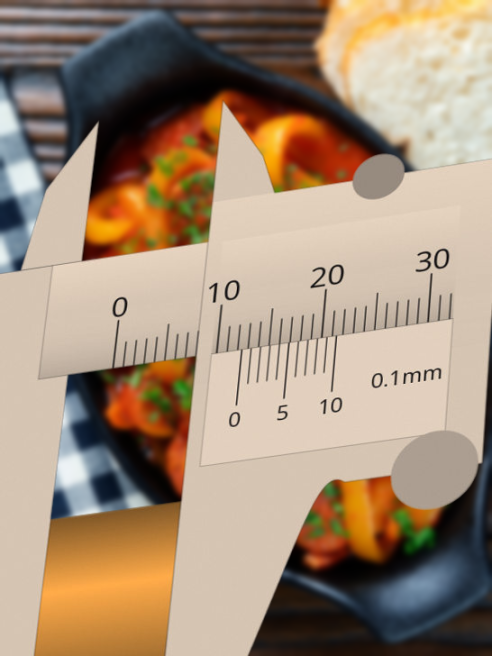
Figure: 12.4mm
